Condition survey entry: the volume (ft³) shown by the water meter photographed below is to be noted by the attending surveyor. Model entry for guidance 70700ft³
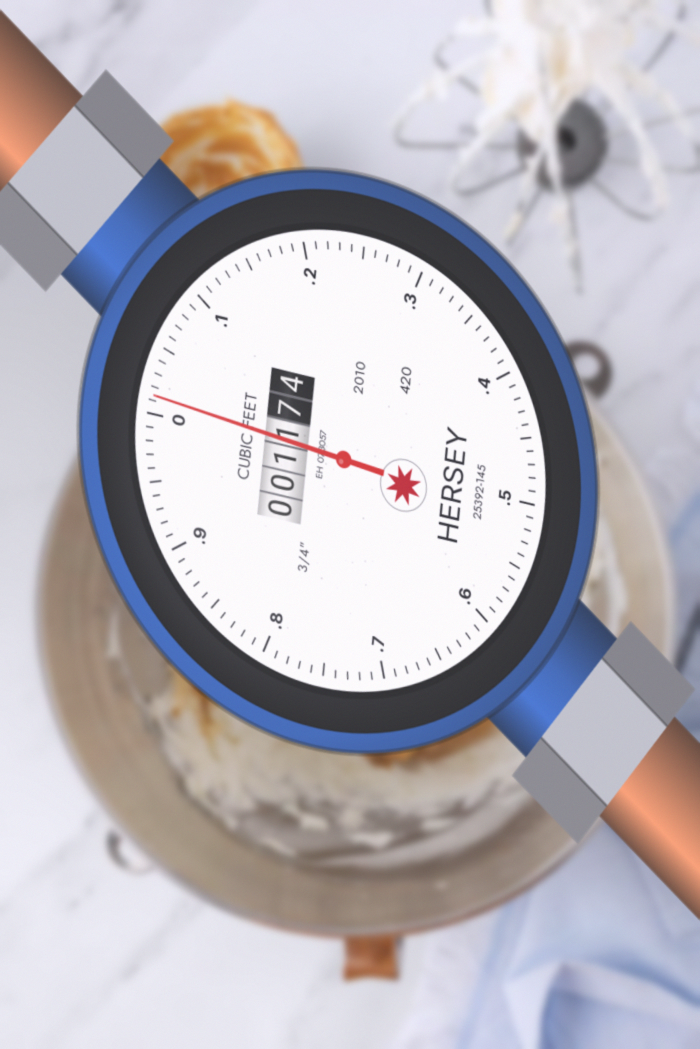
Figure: 1174.01ft³
